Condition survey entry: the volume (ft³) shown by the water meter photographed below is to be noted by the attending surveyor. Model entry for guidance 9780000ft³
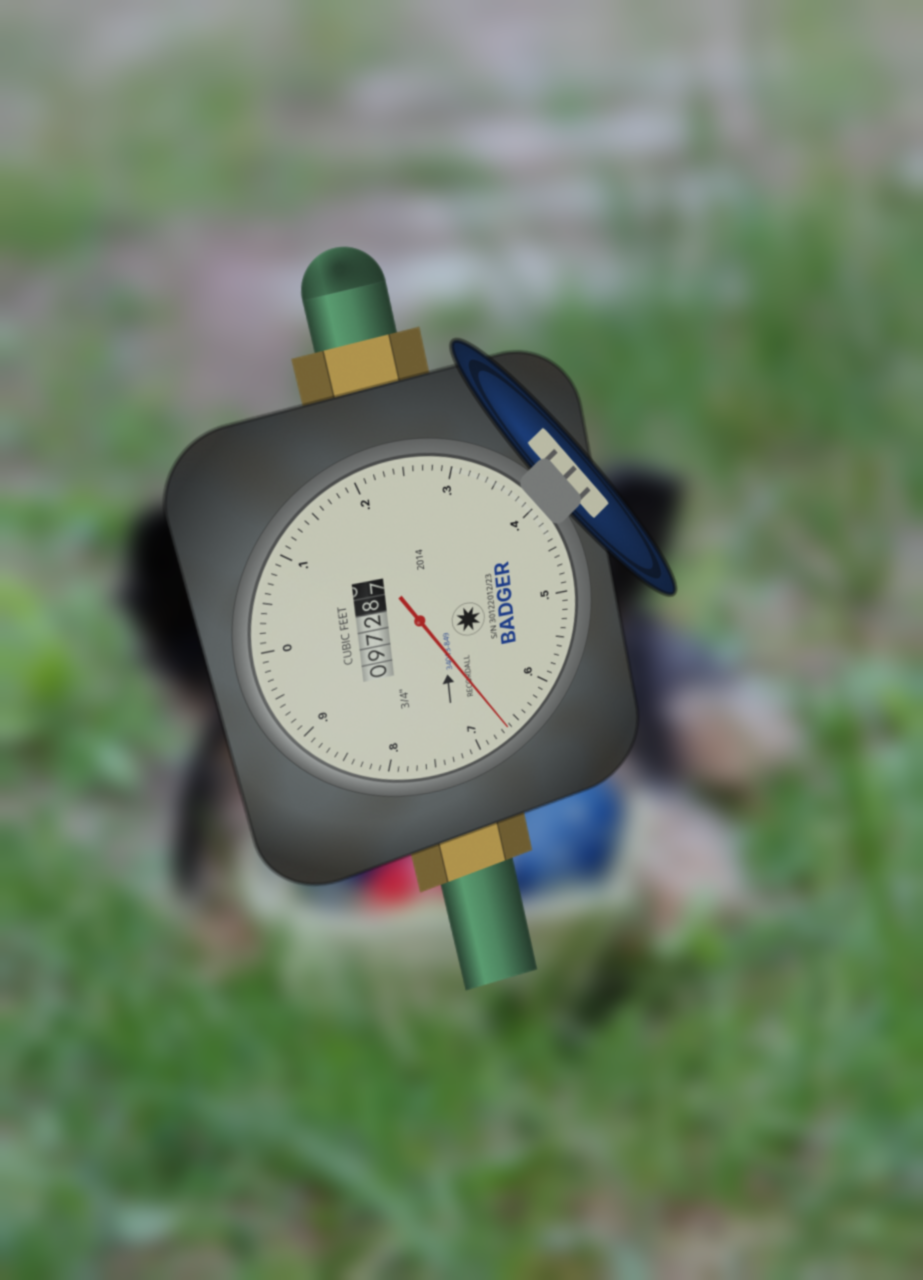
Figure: 97286.66ft³
